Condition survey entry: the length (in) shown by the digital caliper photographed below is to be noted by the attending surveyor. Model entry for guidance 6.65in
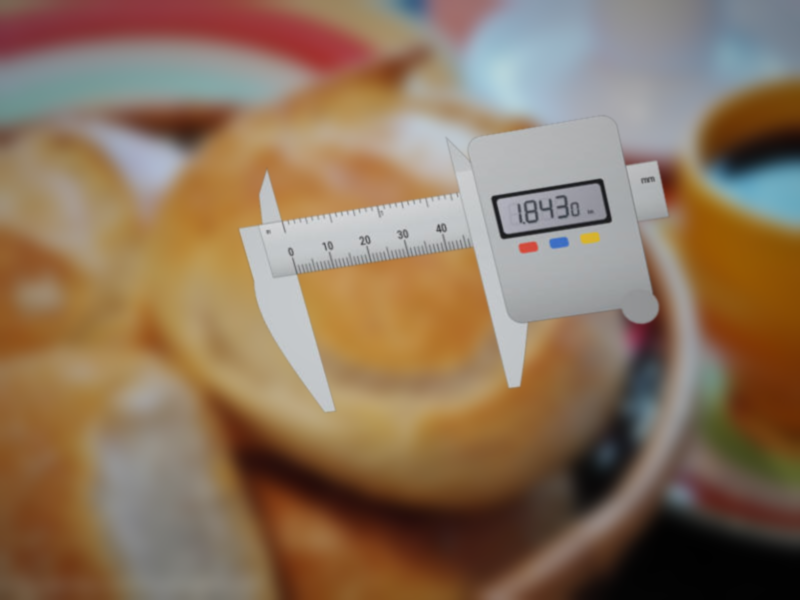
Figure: 1.8430in
